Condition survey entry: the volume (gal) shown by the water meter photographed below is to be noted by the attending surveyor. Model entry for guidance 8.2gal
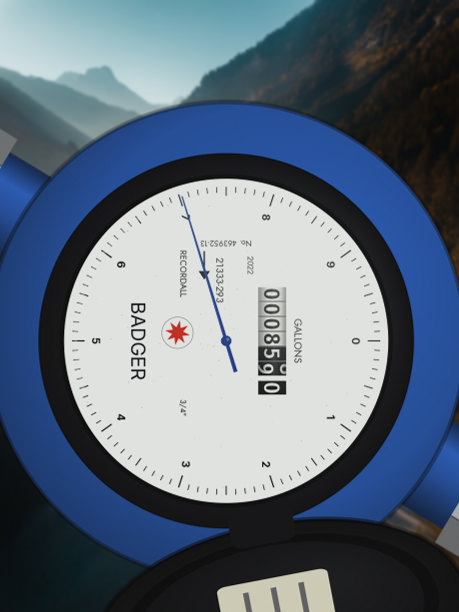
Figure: 8587.0gal
